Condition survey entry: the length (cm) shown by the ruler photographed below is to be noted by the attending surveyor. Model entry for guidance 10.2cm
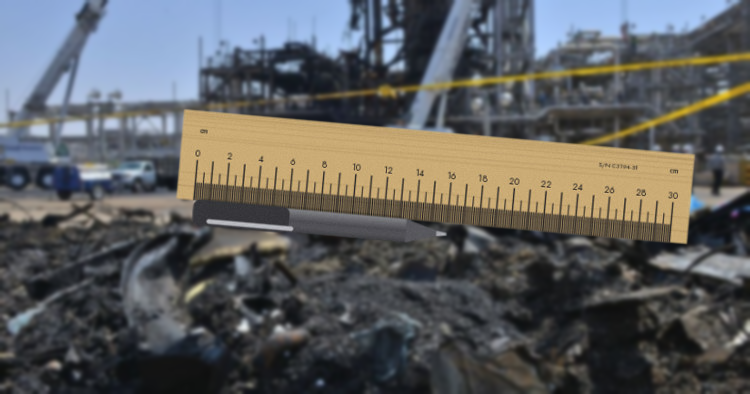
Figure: 16cm
